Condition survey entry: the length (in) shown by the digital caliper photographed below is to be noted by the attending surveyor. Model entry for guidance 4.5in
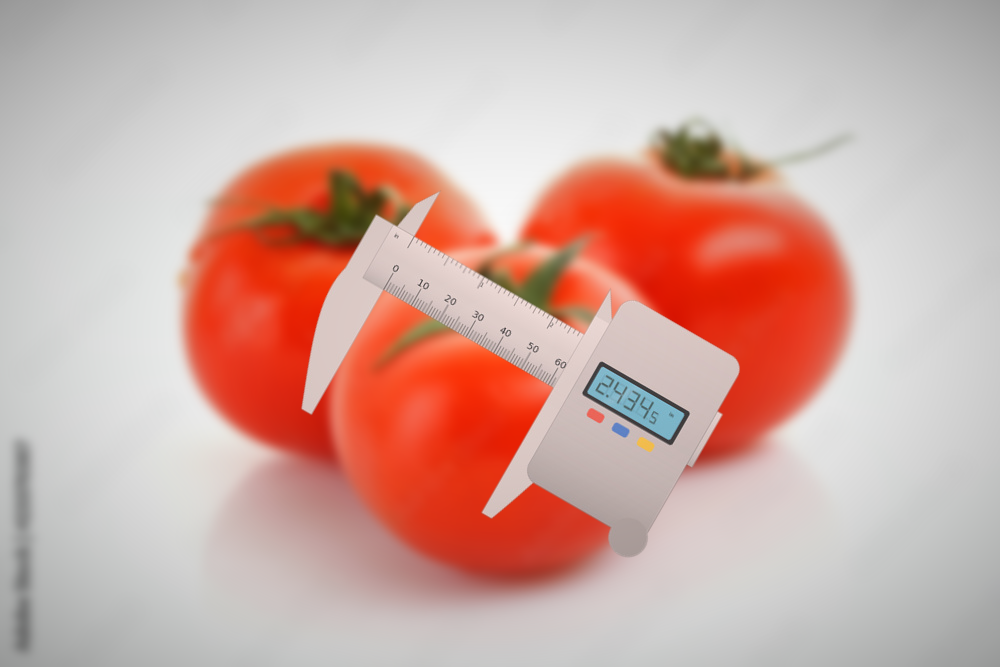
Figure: 2.4345in
